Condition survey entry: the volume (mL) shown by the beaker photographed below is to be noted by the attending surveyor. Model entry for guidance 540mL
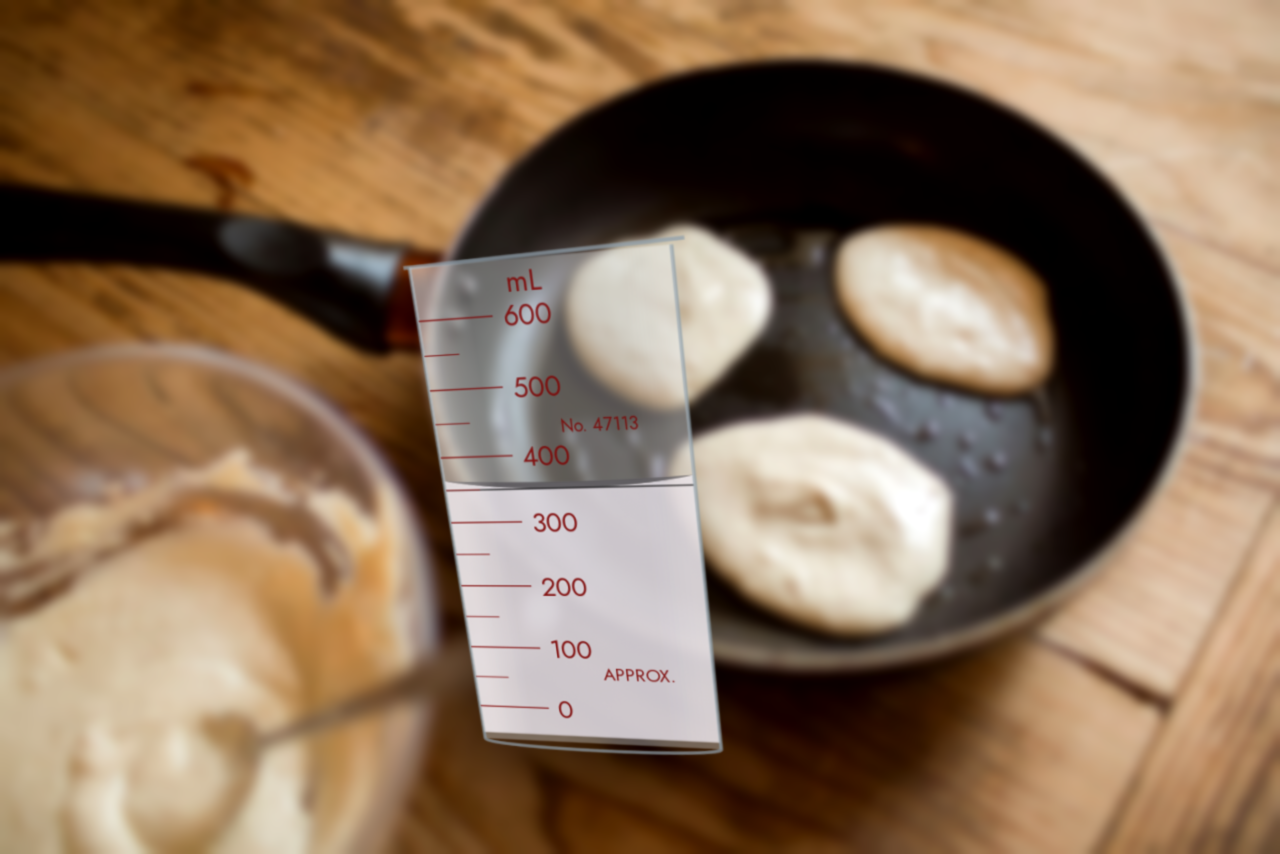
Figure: 350mL
